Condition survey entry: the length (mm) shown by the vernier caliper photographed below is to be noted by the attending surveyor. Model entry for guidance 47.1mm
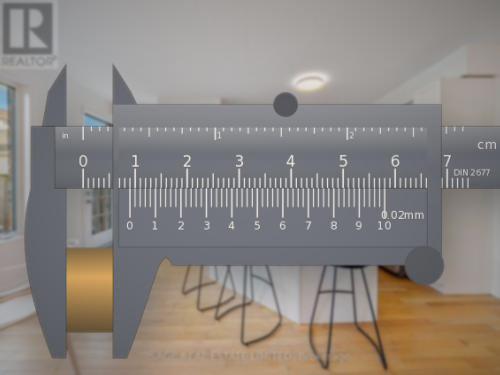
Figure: 9.0mm
